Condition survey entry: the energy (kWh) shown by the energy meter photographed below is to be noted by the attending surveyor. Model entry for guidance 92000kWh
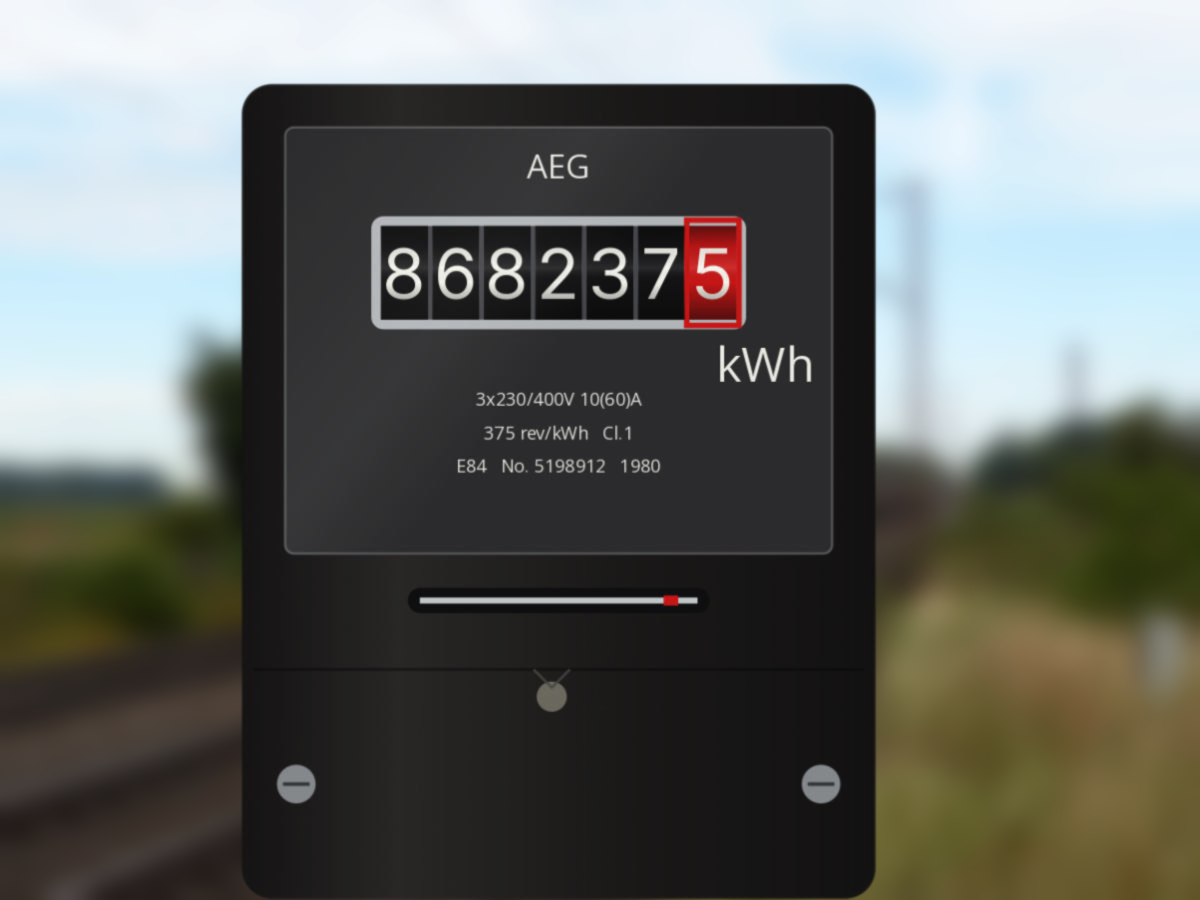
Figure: 868237.5kWh
